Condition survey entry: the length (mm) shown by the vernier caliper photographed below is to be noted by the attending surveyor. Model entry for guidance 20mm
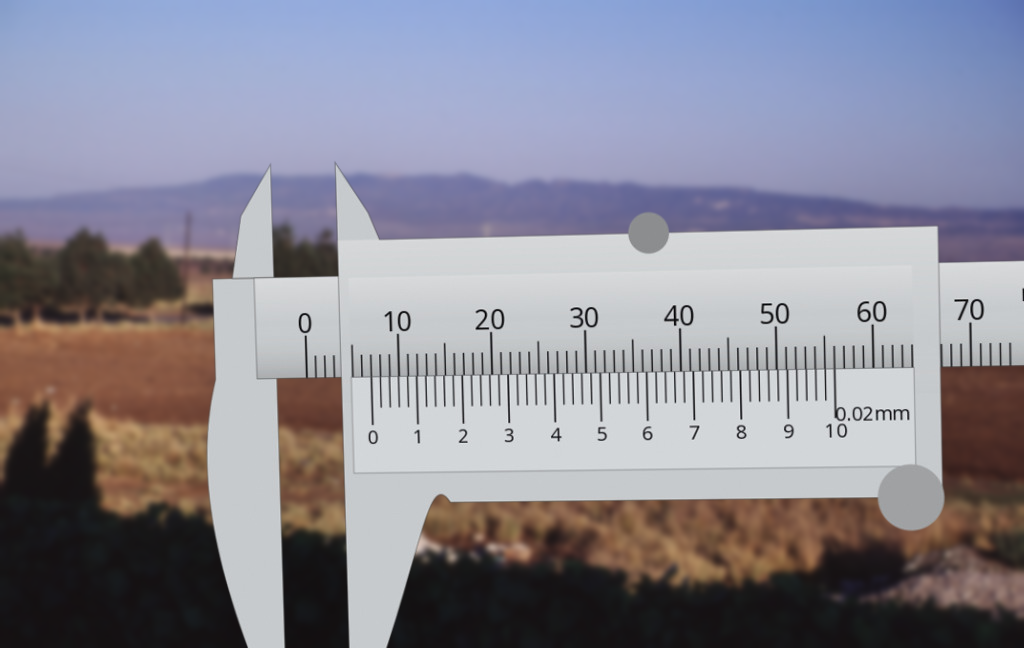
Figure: 7.0mm
